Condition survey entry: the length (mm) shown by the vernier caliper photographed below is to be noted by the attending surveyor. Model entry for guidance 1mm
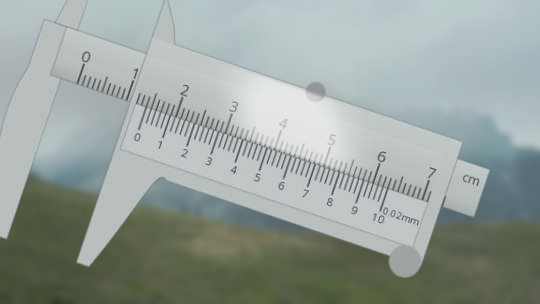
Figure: 14.0mm
